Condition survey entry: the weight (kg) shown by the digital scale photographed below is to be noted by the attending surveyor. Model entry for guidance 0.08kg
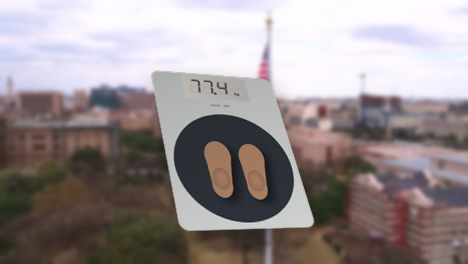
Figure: 77.4kg
